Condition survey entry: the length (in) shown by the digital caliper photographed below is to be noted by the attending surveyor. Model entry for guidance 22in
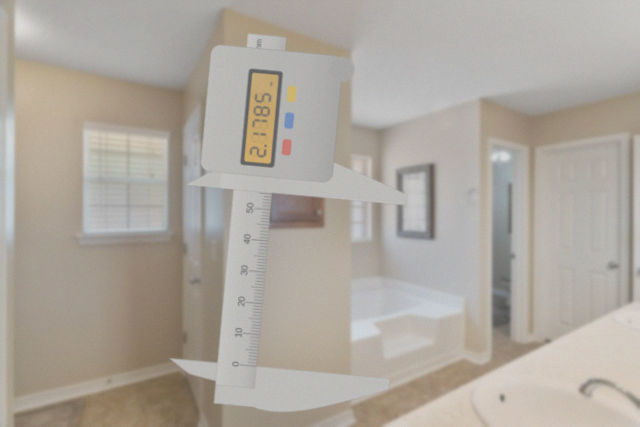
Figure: 2.1785in
